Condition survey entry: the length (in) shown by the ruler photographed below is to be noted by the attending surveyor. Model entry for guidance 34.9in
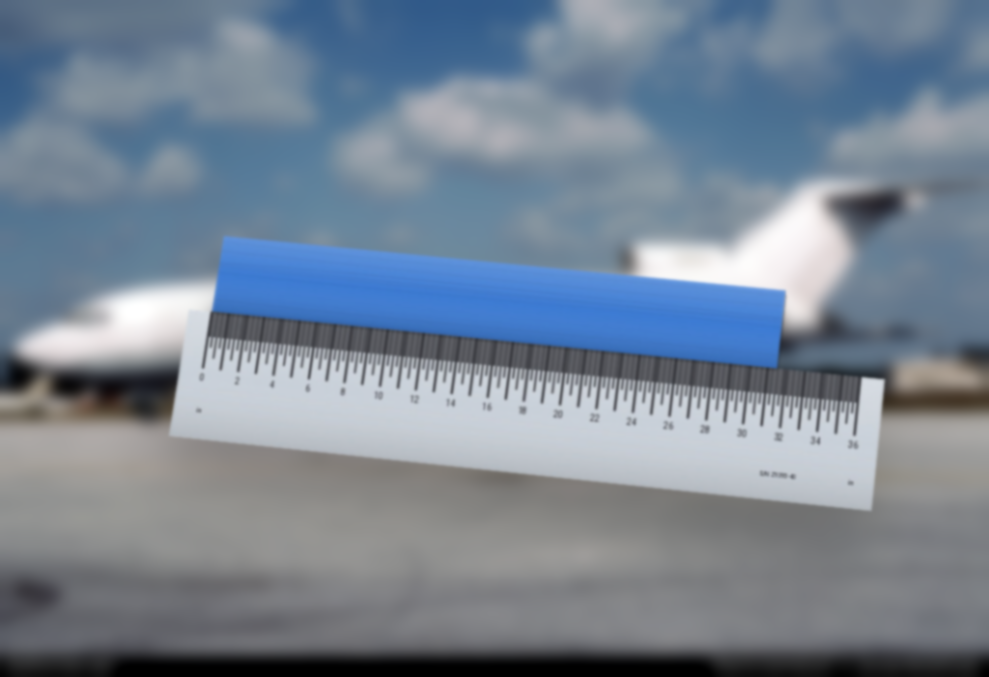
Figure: 31.5in
